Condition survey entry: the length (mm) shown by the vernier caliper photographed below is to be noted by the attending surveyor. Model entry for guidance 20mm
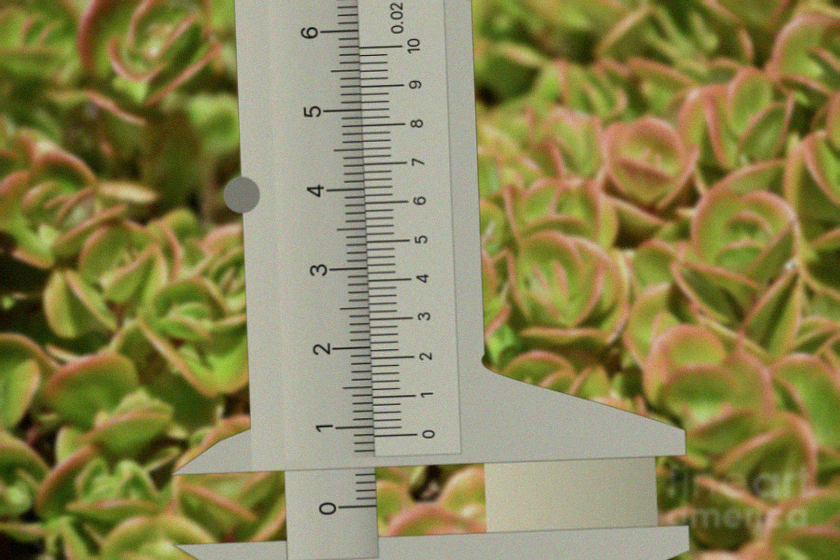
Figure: 8.8mm
